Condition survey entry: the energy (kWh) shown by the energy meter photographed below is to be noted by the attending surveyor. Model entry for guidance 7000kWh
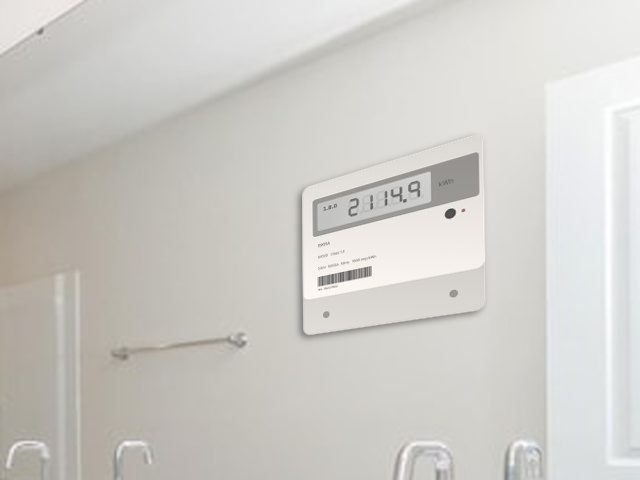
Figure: 2114.9kWh
